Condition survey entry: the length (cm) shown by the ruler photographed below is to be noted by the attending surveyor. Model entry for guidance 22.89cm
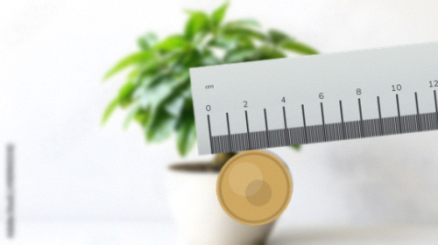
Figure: 4cm
